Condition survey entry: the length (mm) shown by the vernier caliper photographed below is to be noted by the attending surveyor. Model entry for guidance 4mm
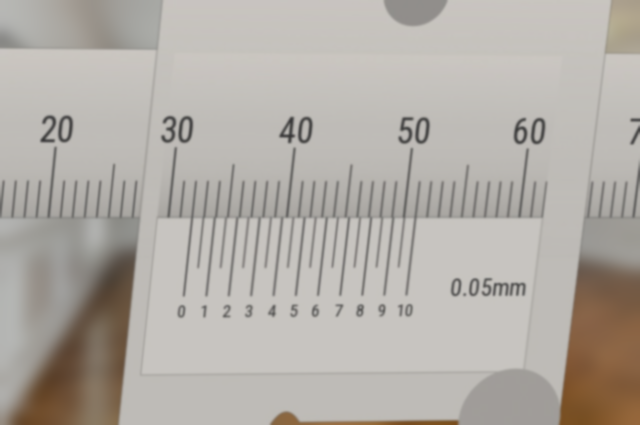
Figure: 32.0mm
